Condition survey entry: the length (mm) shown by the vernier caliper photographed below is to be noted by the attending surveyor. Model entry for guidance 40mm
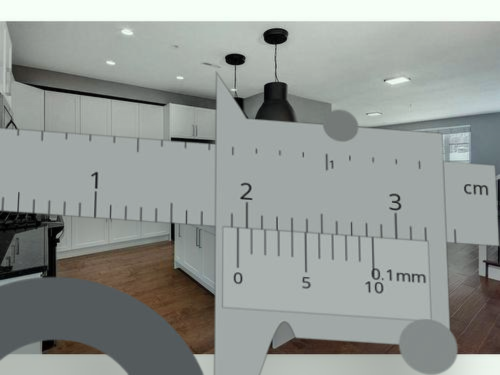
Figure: 19.4mm
